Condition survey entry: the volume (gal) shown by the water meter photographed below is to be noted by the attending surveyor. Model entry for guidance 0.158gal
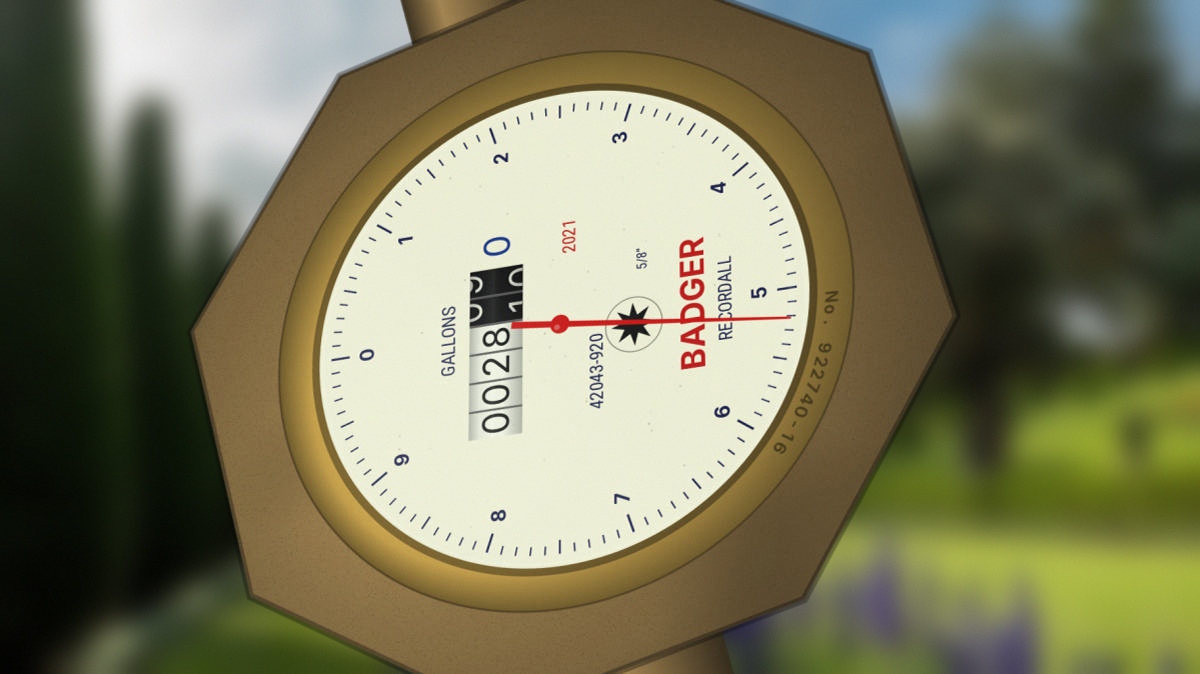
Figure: 28095.2gal
